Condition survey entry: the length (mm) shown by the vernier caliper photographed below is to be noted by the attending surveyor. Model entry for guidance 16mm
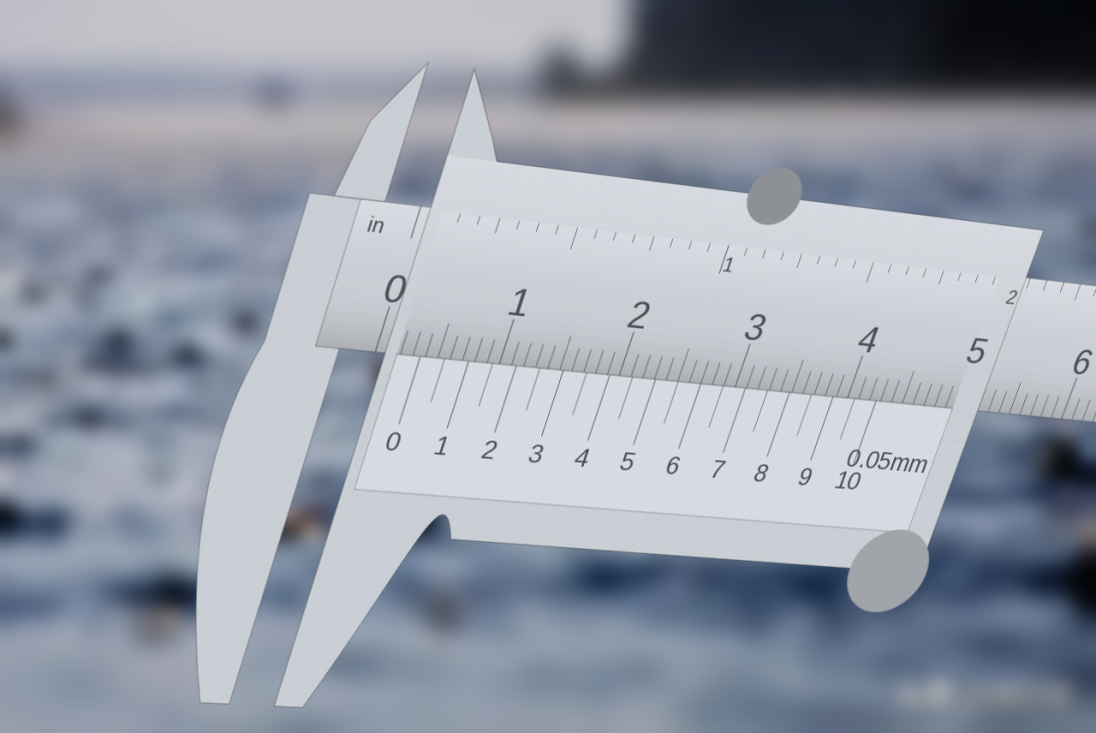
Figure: 3.6mm
